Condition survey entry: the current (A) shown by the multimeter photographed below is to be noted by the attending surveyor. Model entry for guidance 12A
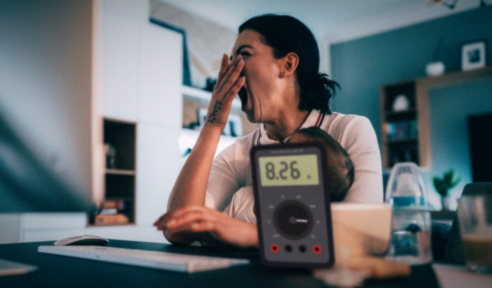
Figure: 8.26A
